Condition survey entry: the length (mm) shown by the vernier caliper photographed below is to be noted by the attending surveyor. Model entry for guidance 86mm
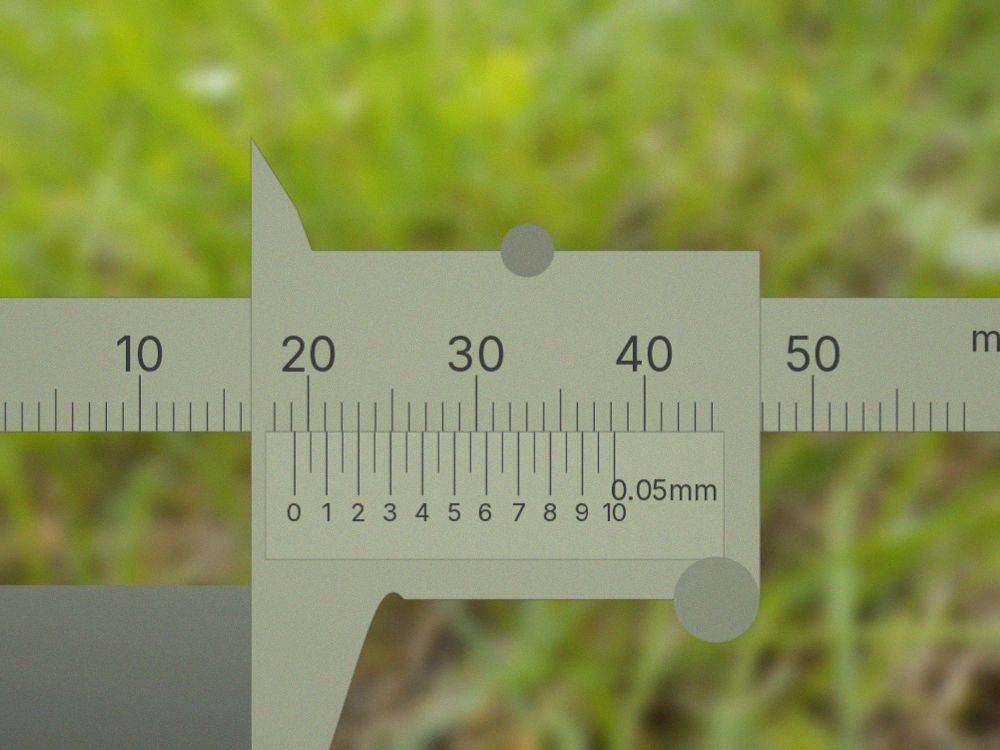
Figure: 19.2mm
